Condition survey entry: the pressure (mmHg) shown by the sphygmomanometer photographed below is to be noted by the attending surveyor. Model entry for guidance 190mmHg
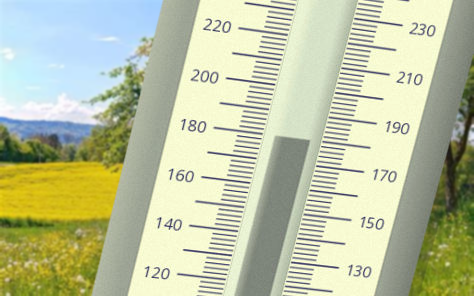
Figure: 180mmHg
